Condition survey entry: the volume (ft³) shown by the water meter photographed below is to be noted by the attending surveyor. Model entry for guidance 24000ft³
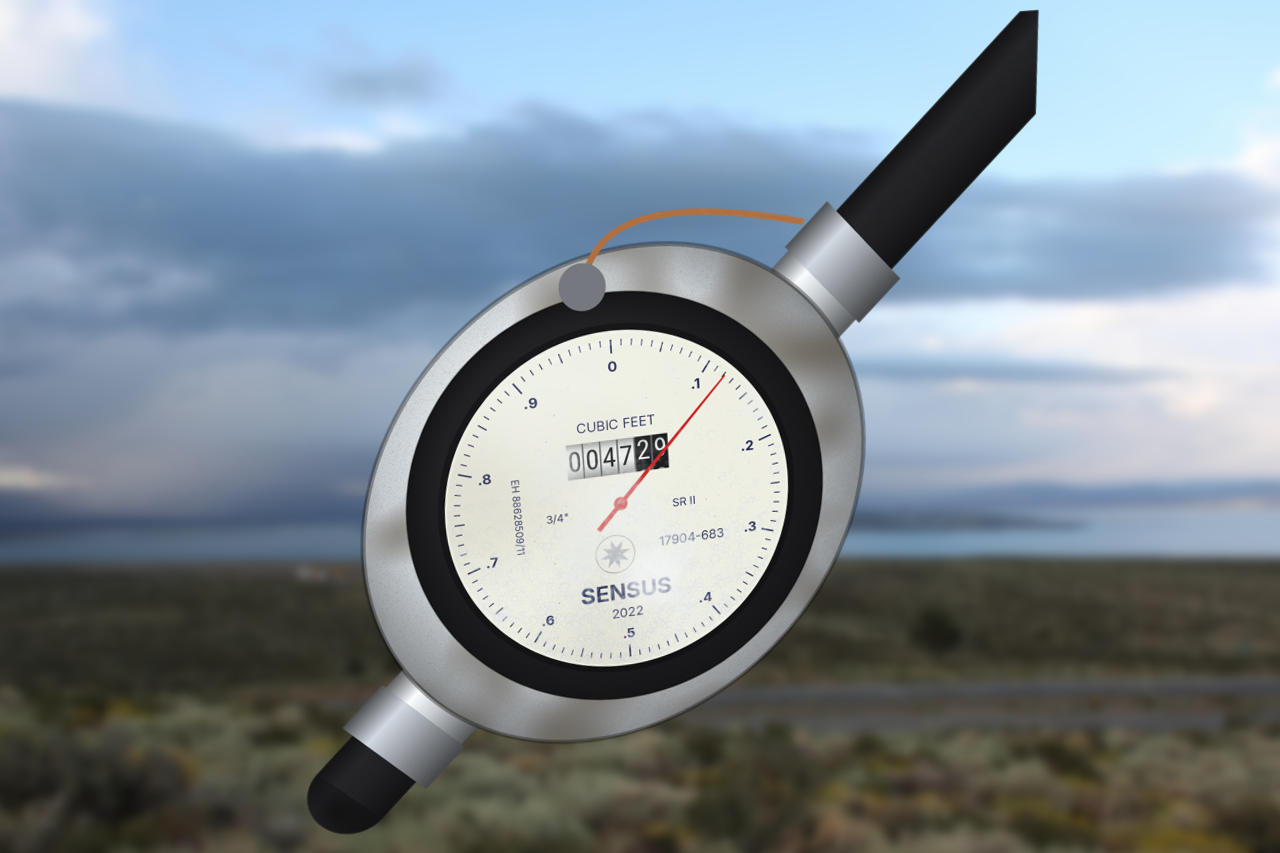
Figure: 4729.12ft³
